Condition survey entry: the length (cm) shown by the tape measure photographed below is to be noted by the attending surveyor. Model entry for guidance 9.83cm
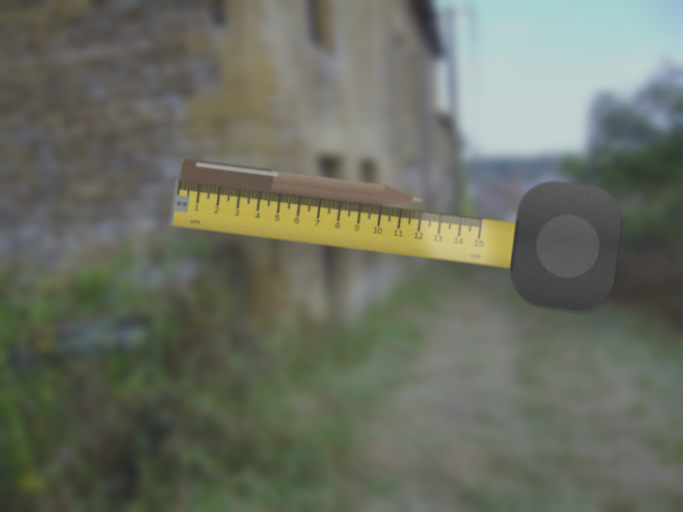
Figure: 12cm
